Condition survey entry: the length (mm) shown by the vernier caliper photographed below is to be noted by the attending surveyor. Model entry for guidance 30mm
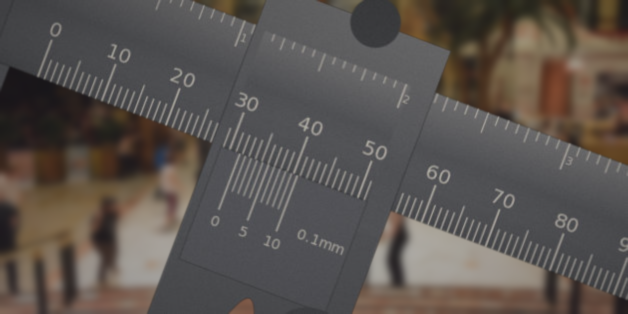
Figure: 31.6mm
